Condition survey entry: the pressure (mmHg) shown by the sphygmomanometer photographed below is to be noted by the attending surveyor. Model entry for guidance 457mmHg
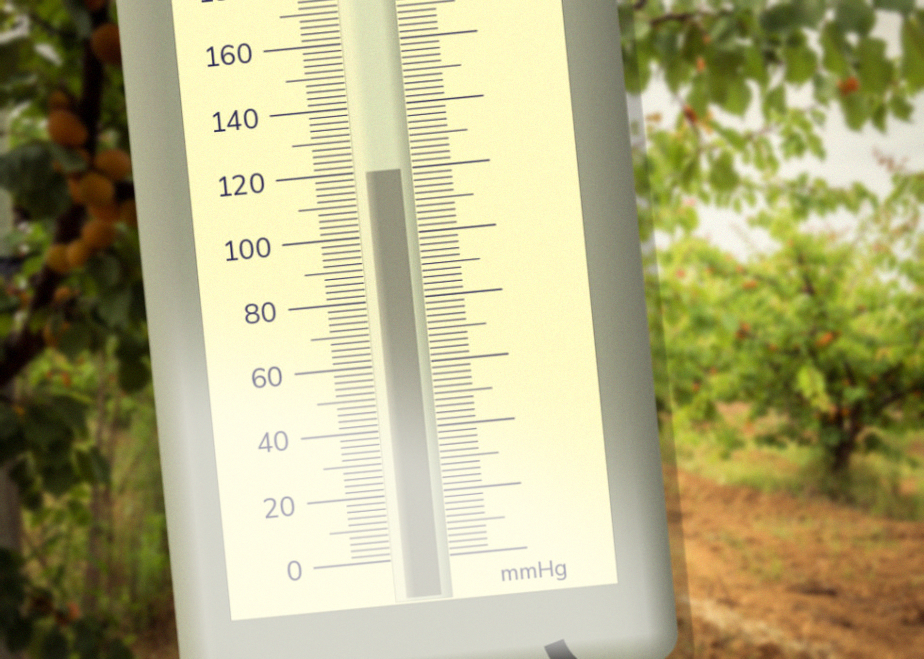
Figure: 120mmHg
